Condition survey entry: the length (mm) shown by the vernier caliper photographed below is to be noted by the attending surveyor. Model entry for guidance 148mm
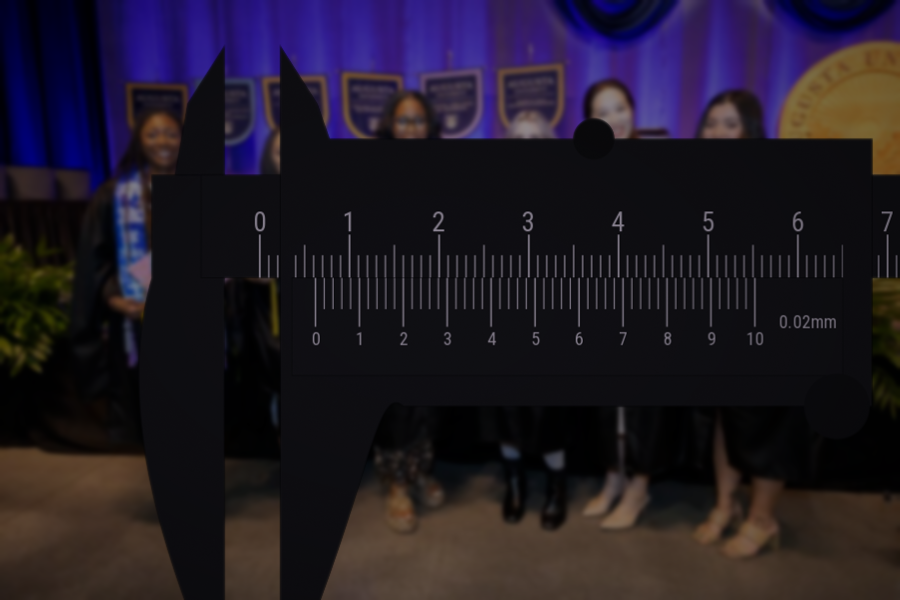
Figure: 6.2mm
